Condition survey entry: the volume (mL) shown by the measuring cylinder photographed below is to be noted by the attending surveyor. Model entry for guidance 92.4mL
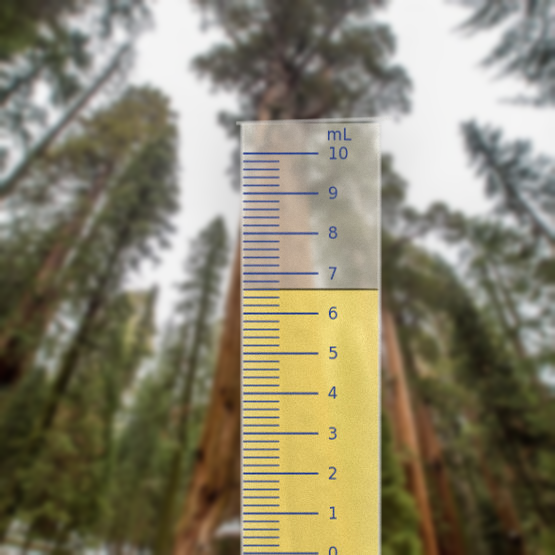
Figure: 6.6mL
